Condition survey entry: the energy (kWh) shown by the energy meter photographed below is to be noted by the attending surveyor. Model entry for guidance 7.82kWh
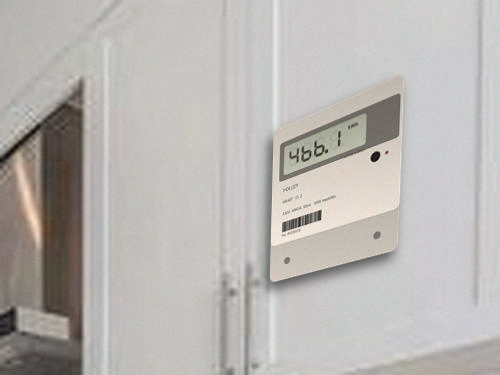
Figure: 466.1kWh
